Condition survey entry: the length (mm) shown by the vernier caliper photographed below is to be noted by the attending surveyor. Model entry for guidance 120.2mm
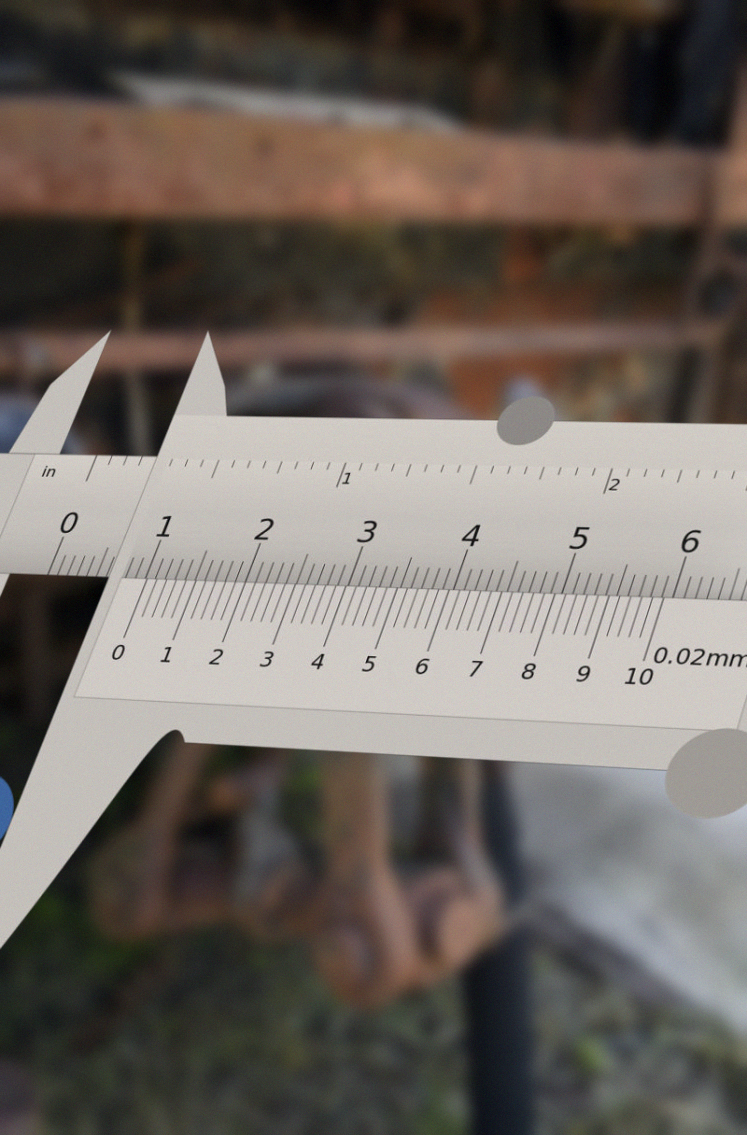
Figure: 10.2mm
